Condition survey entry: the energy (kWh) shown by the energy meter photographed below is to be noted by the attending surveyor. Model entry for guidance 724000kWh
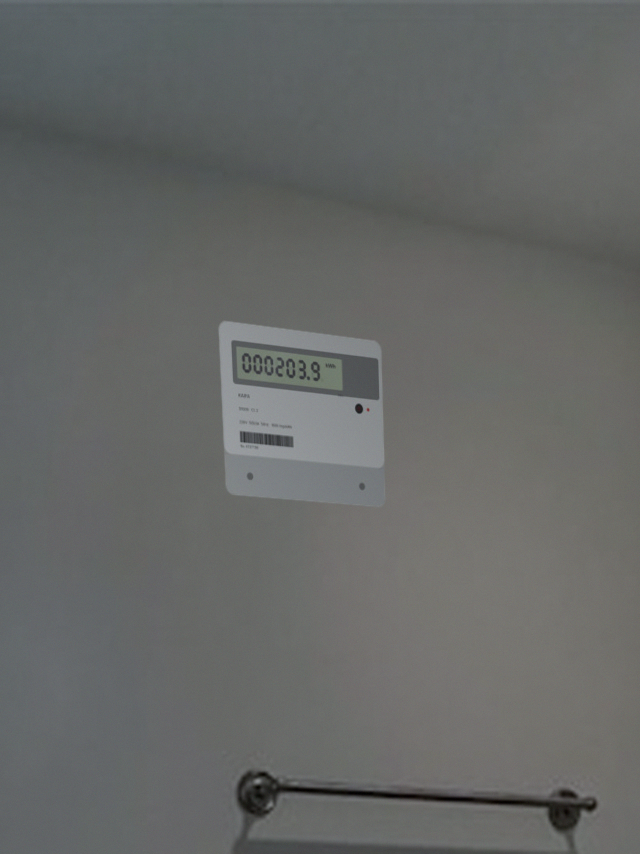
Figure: 203.9kWh
